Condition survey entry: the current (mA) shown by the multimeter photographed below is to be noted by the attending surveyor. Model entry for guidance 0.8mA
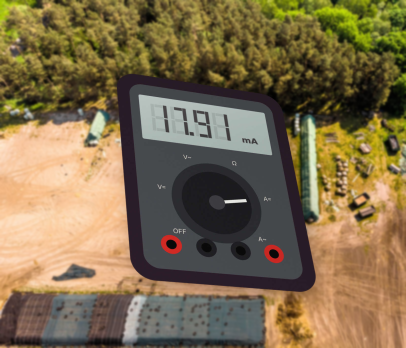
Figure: 17.91mA
